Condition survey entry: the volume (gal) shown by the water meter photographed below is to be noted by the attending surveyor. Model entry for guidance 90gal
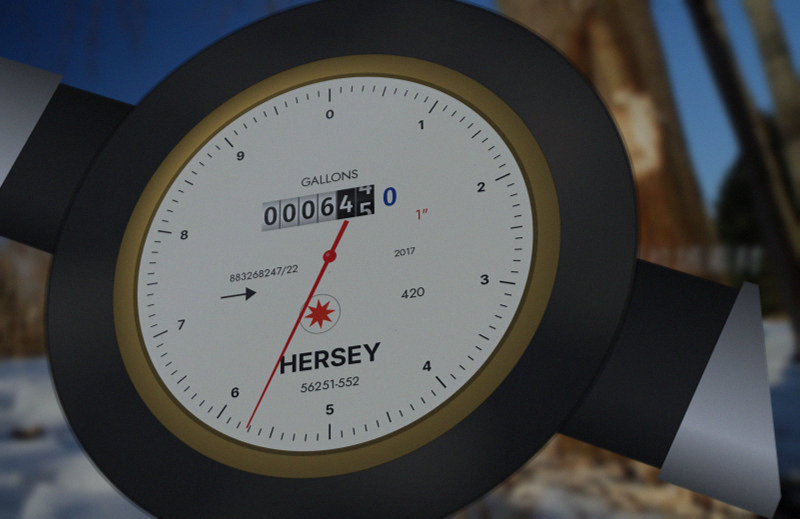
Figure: 6445.7gal
